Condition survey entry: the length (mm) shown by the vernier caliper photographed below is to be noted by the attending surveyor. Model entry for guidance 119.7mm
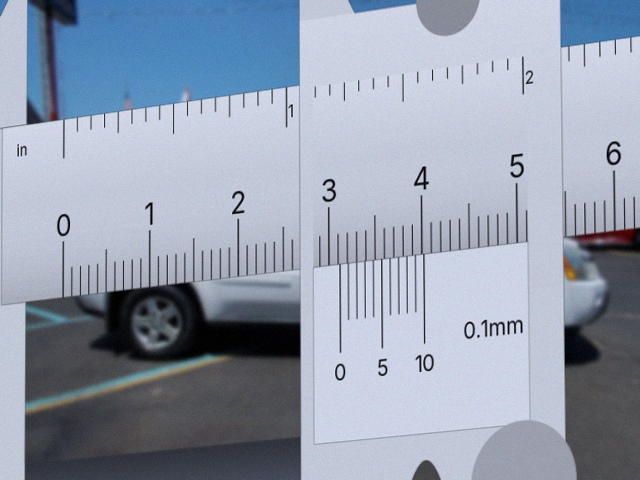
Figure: 31.2mm
